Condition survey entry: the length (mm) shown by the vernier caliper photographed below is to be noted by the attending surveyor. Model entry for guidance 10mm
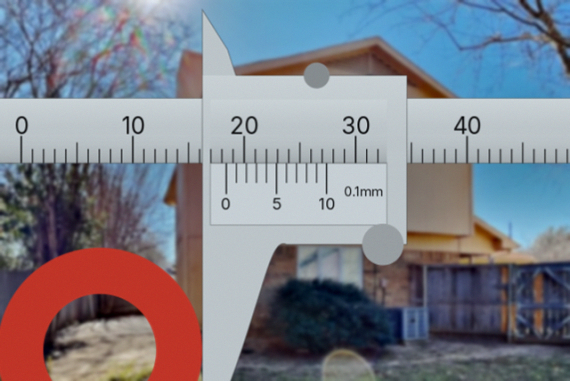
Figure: 18.4mm
